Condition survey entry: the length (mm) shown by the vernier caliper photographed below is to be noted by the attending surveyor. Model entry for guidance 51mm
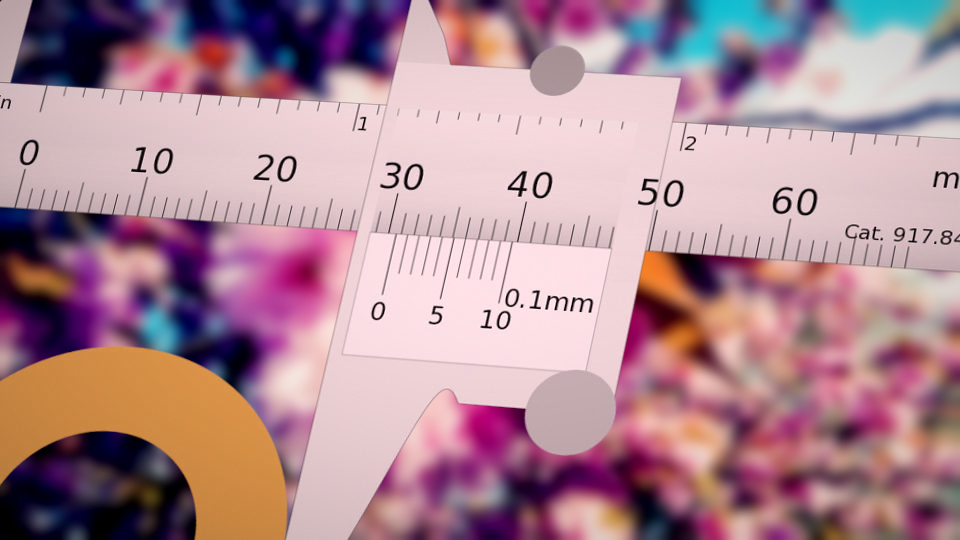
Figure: 30.6mm
